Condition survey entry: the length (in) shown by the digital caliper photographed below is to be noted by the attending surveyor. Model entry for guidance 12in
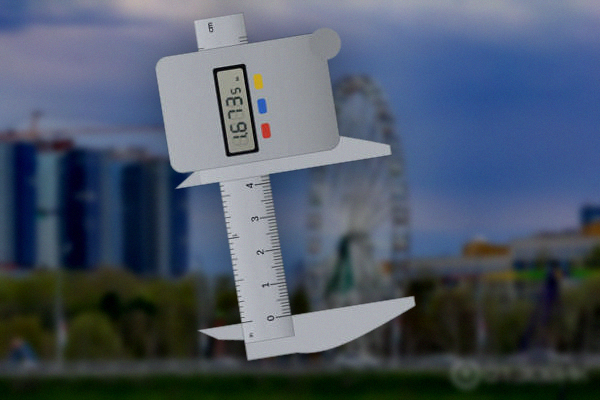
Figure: 1.6735in
